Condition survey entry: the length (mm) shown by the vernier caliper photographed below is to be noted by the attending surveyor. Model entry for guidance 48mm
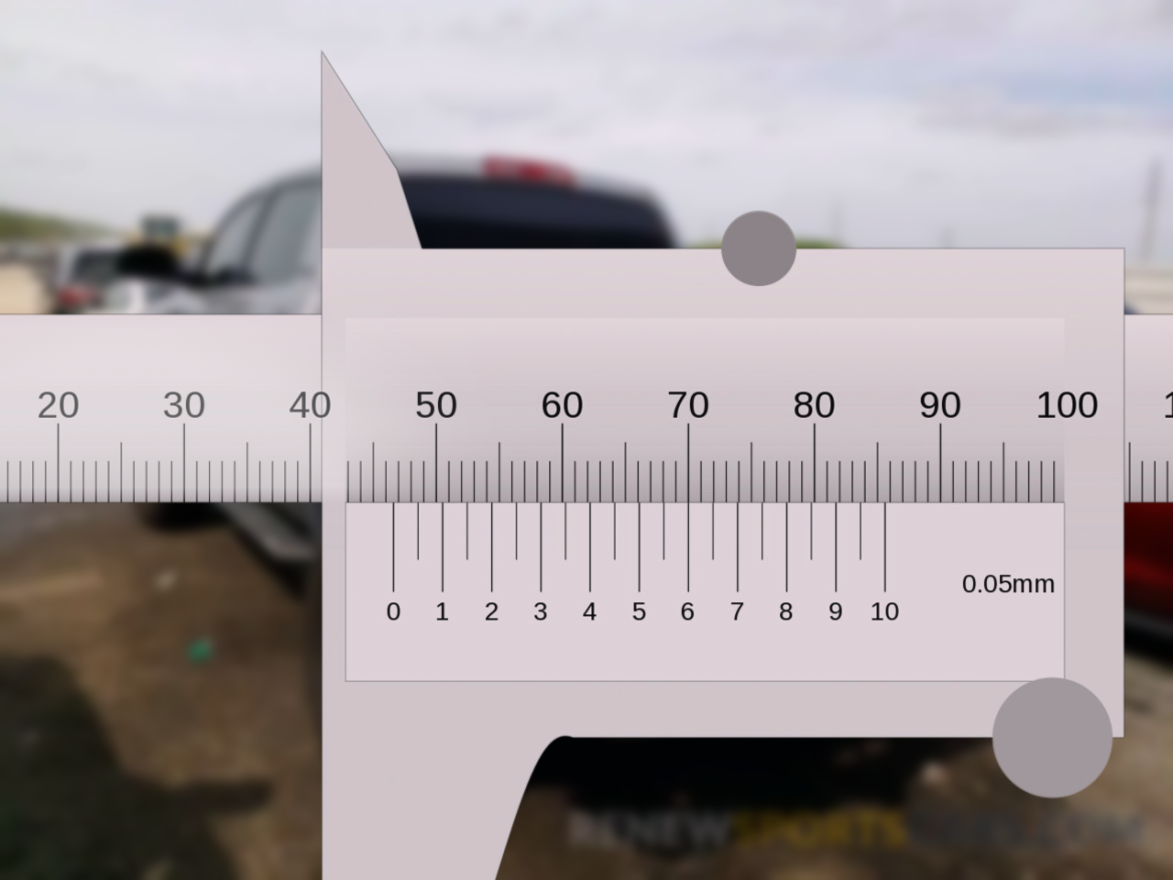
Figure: 46.6mm
